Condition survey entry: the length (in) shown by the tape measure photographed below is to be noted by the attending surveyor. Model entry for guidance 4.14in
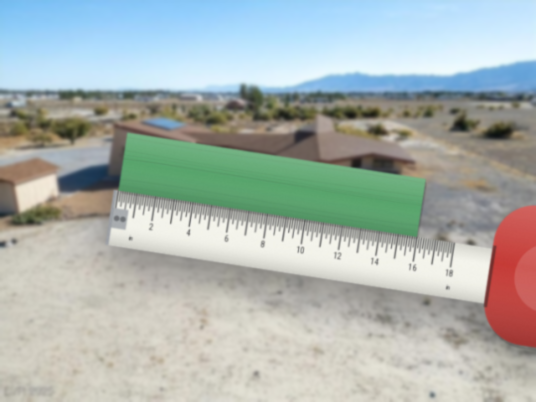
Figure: 16in
